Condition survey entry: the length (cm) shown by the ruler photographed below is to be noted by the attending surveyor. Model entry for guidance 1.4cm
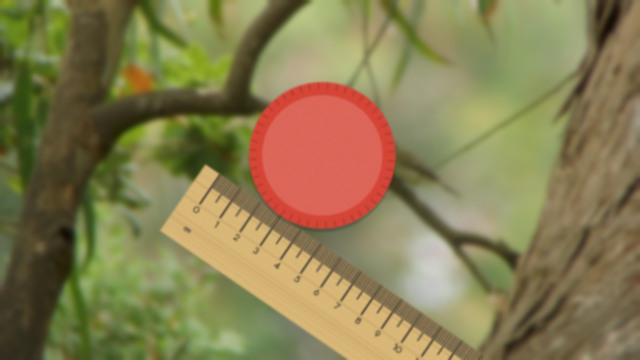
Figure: 6cm
